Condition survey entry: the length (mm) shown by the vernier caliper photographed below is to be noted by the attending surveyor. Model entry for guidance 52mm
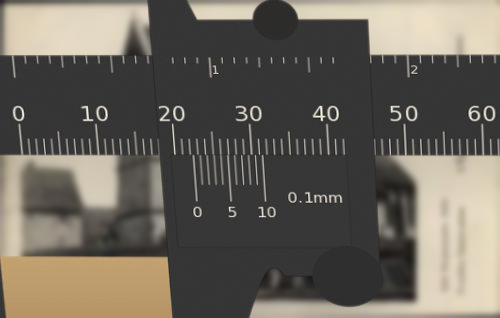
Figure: 22.4mm
